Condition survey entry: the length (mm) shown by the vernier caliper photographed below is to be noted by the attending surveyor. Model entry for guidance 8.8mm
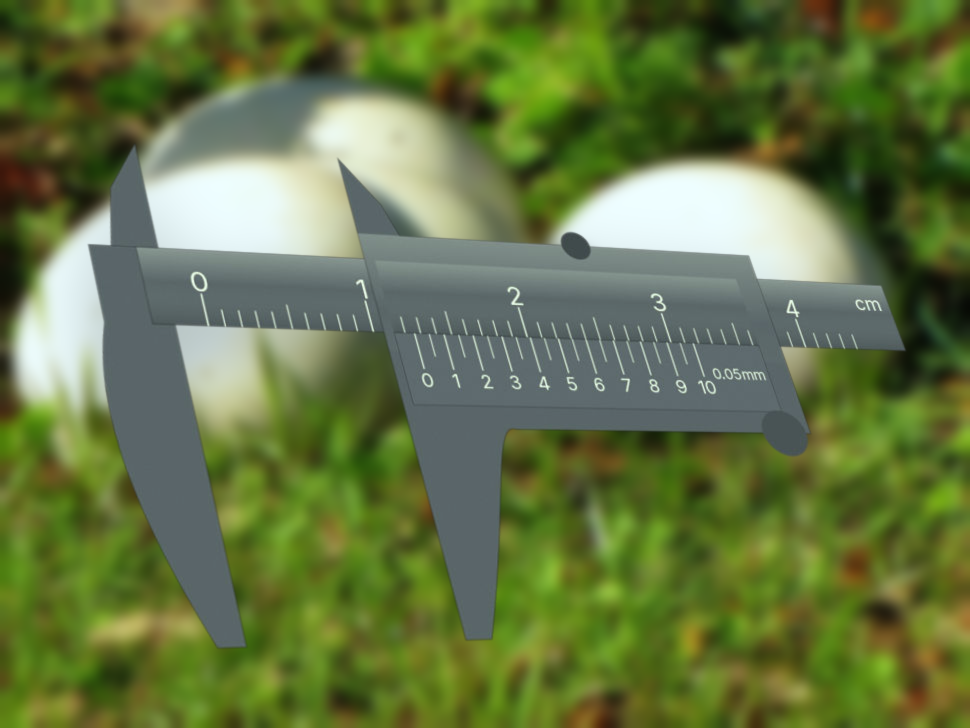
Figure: 12.6mm
